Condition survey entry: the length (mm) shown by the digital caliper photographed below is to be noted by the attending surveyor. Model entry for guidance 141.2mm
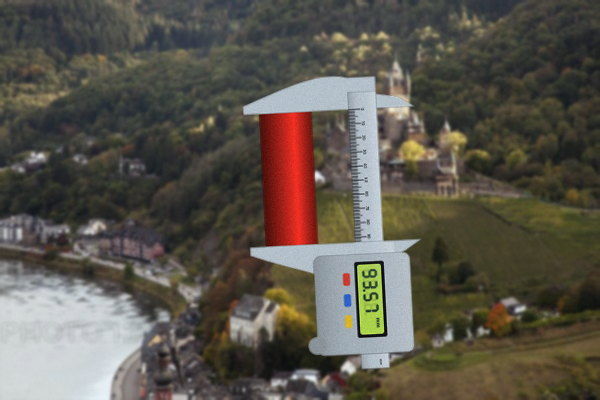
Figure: 93.57mm
